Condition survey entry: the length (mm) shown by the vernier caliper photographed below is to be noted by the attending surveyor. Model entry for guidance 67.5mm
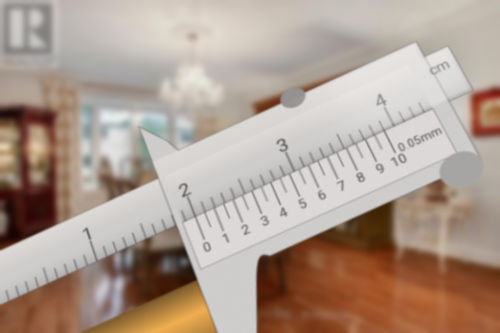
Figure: 20.0mm
